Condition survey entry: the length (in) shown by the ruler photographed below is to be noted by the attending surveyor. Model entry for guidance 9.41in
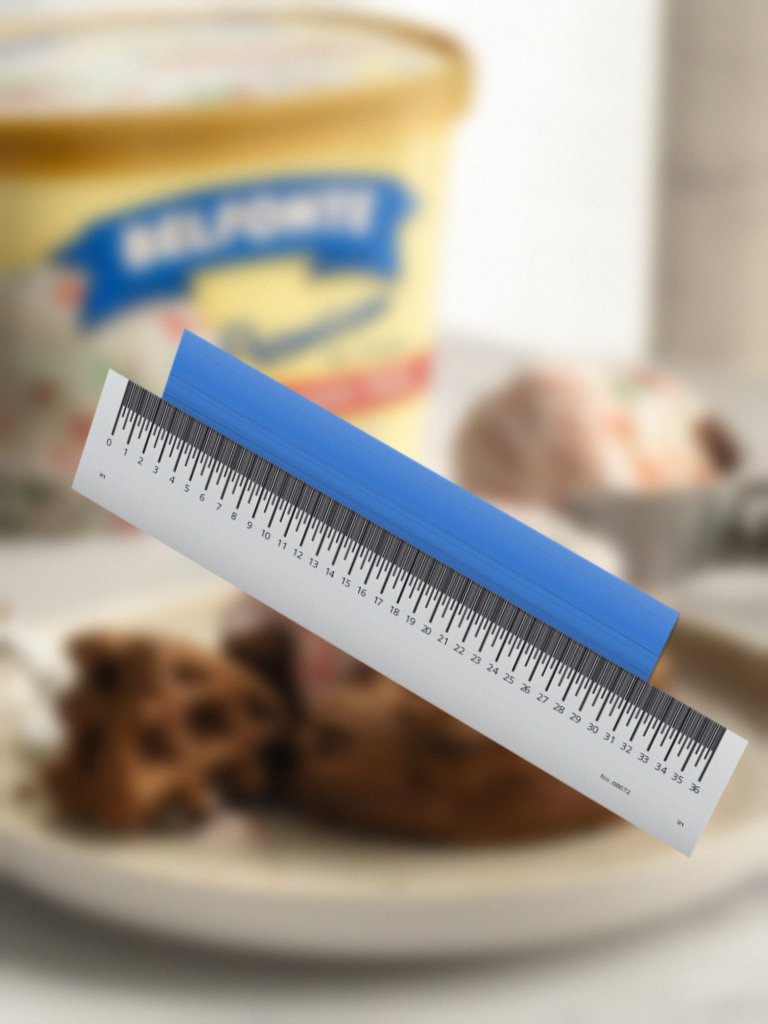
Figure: 29.5in
